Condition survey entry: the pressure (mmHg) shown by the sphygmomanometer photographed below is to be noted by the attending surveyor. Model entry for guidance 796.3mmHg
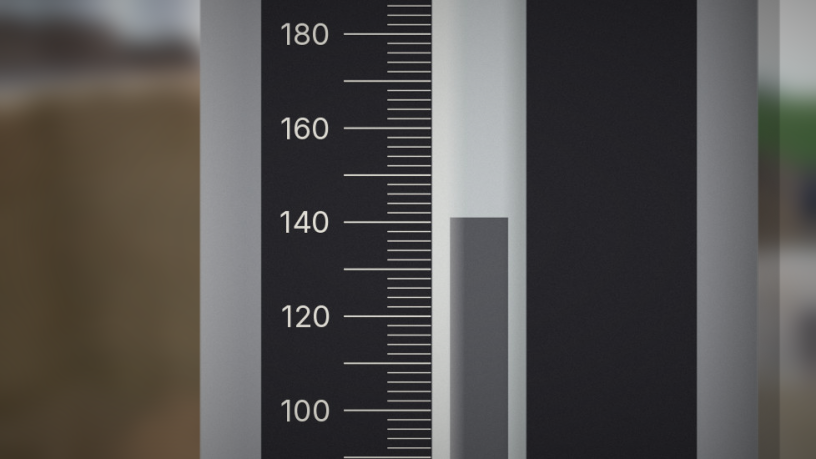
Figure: 141mmHg
